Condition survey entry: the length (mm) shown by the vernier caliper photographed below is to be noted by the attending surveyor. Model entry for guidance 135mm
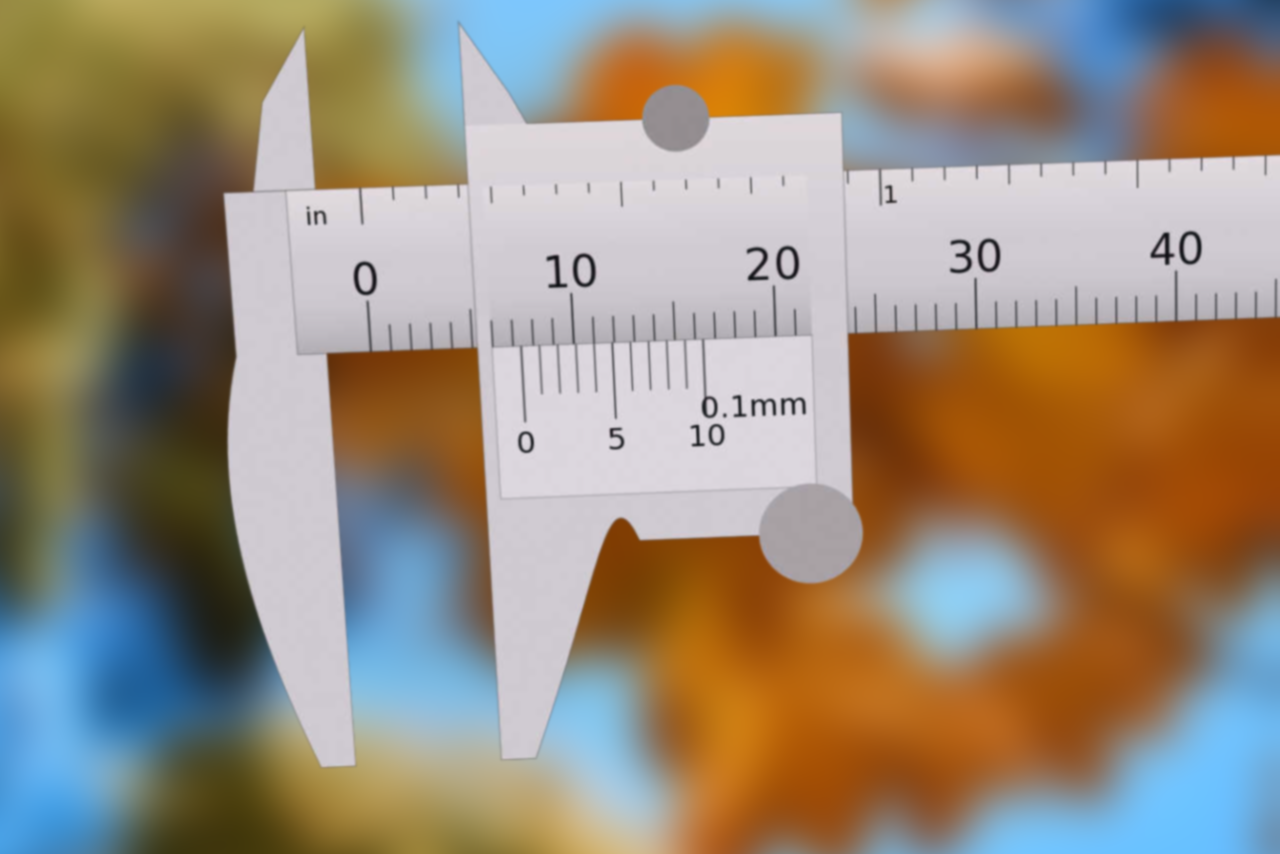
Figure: 7.4mm
